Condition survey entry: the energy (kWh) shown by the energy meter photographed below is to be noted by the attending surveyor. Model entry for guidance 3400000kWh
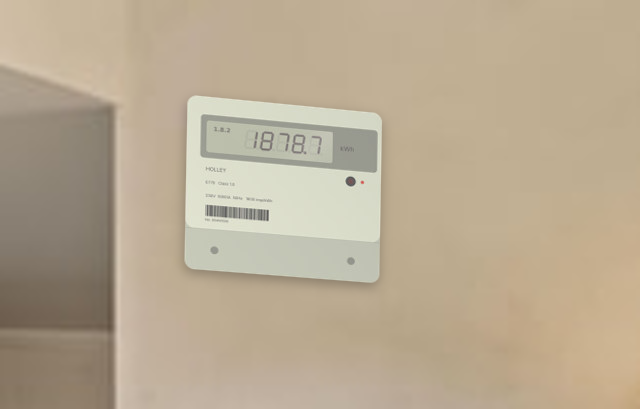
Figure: 1878.7kWh
